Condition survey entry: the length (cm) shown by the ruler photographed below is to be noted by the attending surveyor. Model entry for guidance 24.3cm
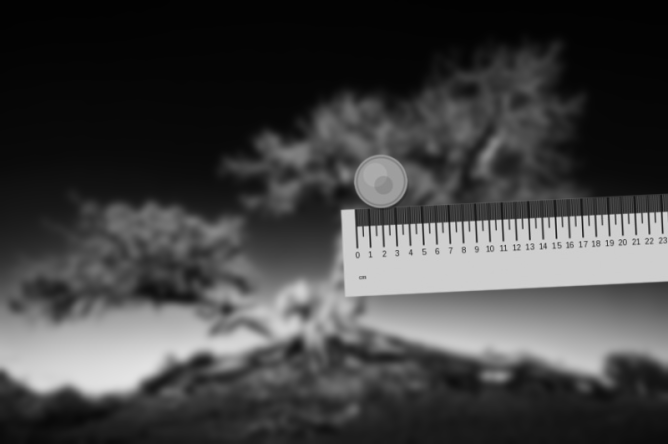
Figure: 4cm
